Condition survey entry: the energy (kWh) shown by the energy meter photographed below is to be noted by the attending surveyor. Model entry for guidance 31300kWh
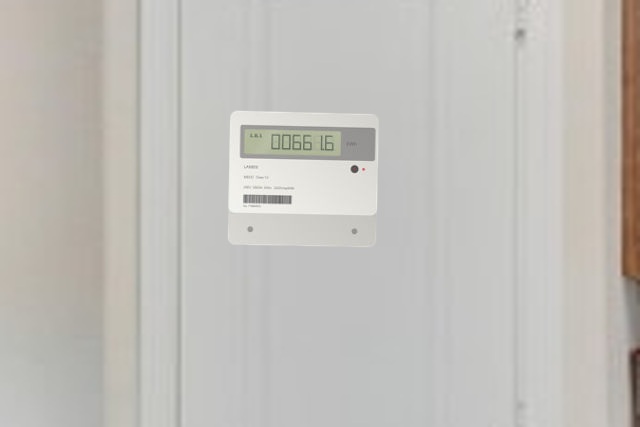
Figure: 661.6kWh
